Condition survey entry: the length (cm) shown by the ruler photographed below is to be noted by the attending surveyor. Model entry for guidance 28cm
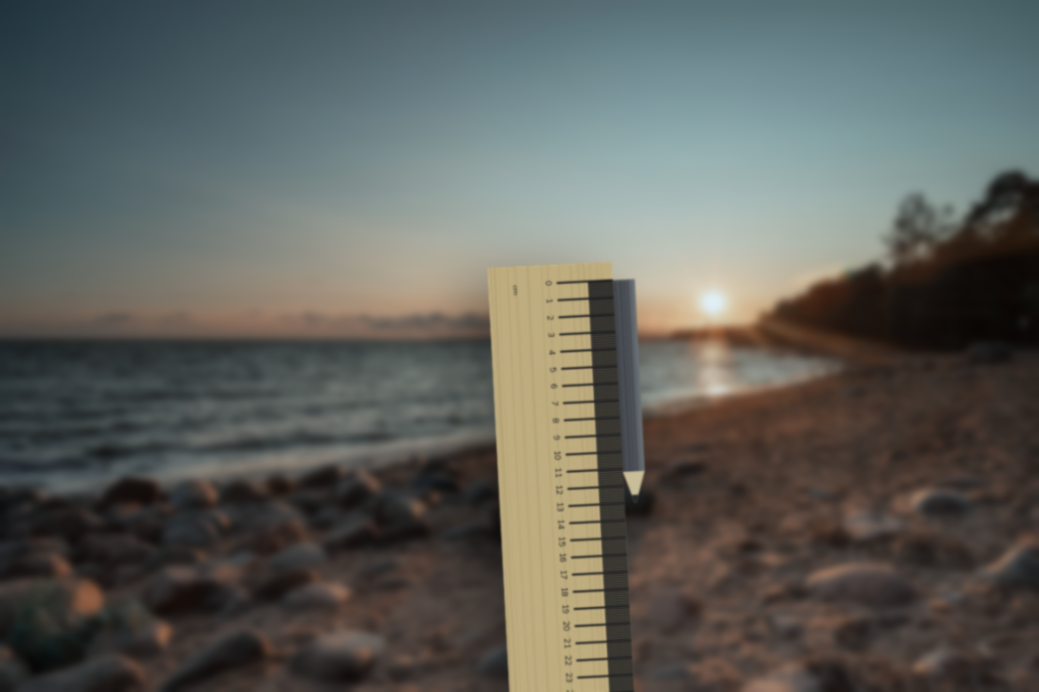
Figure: 13cm
